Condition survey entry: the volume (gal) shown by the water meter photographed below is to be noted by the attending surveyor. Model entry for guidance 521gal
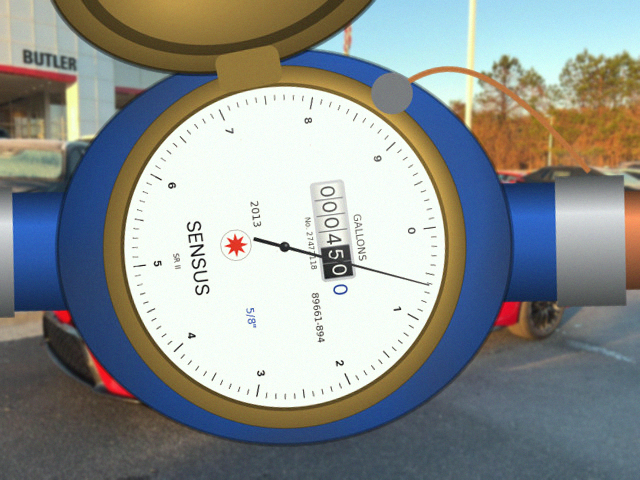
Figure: 4500.6gal
